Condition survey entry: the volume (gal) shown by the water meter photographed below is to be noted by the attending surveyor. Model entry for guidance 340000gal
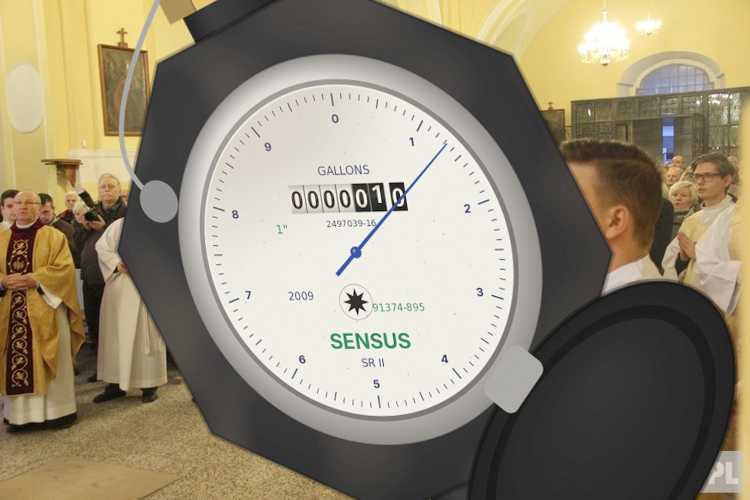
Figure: 11.3gal
